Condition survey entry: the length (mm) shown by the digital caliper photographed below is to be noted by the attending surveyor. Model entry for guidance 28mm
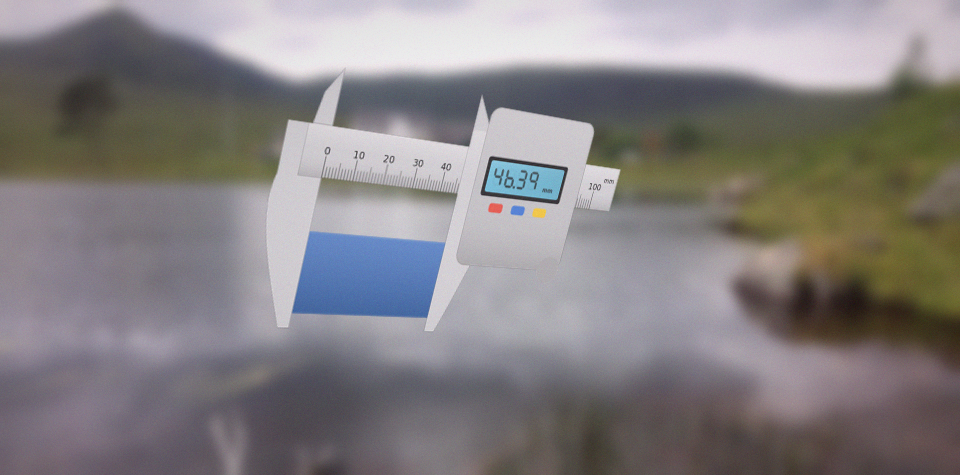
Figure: 46.39mm
